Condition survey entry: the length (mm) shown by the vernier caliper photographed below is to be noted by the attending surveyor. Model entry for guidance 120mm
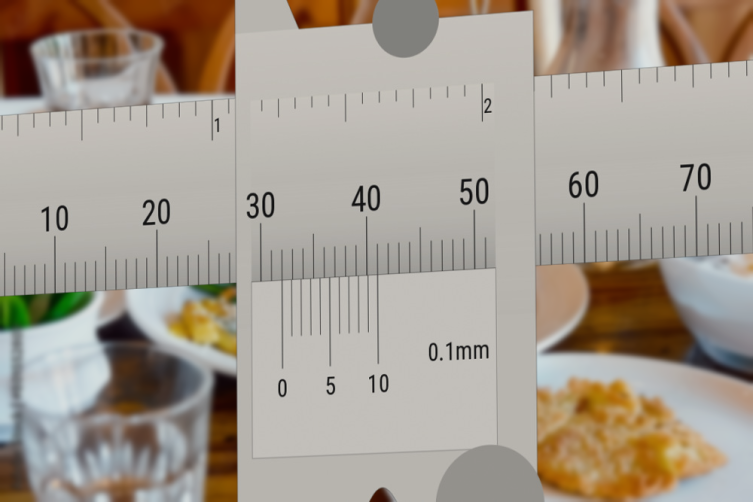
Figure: 32.0mm
